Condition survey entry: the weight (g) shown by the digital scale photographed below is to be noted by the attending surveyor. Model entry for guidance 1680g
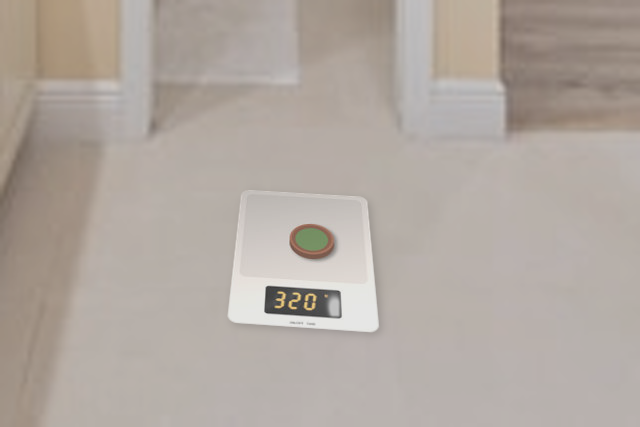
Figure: 320g
